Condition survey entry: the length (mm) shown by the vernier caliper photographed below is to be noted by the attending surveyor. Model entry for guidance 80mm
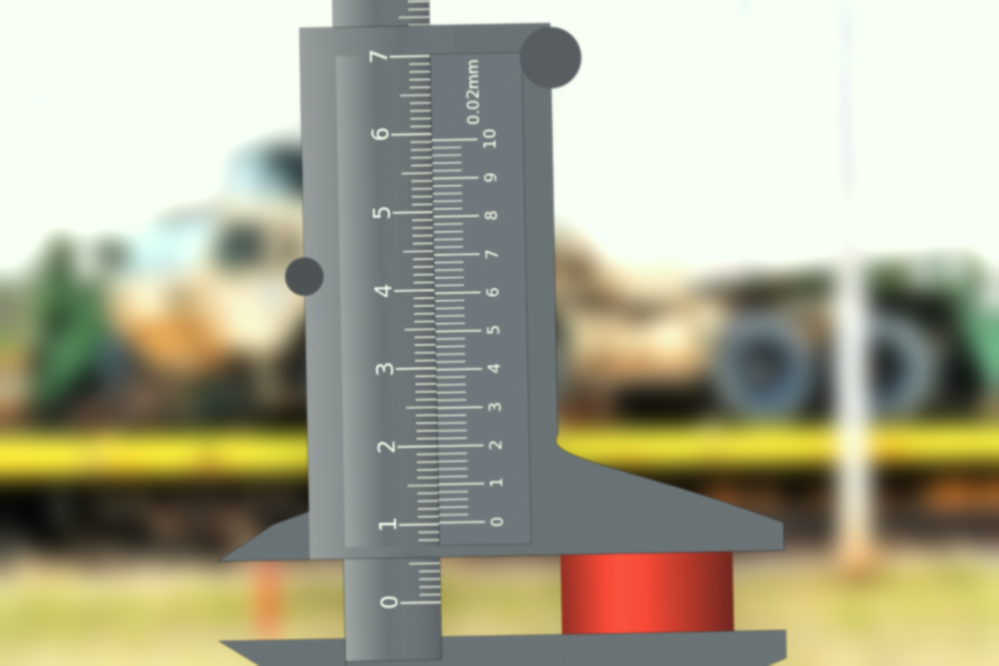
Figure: 10.2mm
